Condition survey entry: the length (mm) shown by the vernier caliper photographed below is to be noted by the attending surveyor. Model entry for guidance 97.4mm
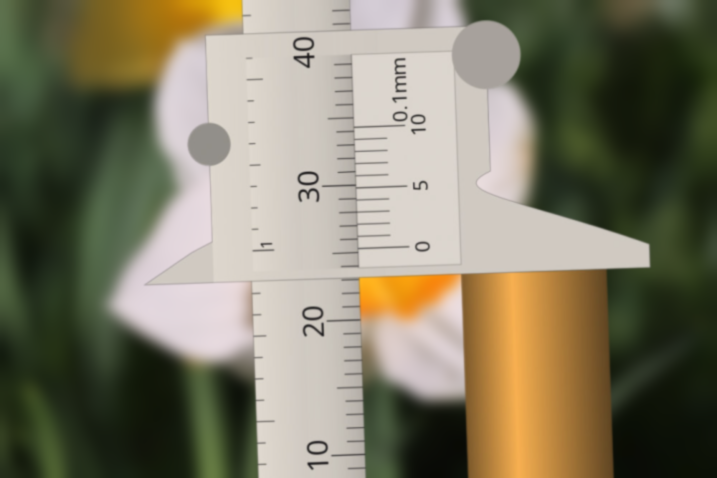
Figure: 25.3mm
